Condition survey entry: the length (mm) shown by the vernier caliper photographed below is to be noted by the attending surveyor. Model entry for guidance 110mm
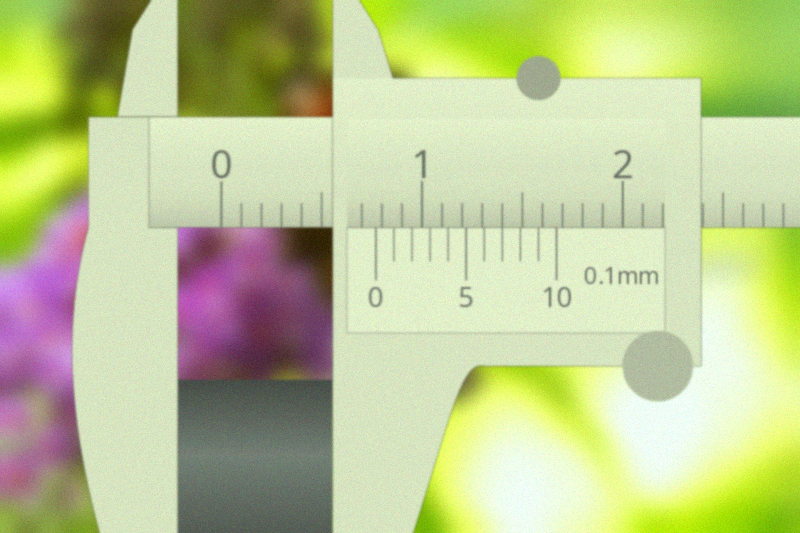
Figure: 7.7mm
